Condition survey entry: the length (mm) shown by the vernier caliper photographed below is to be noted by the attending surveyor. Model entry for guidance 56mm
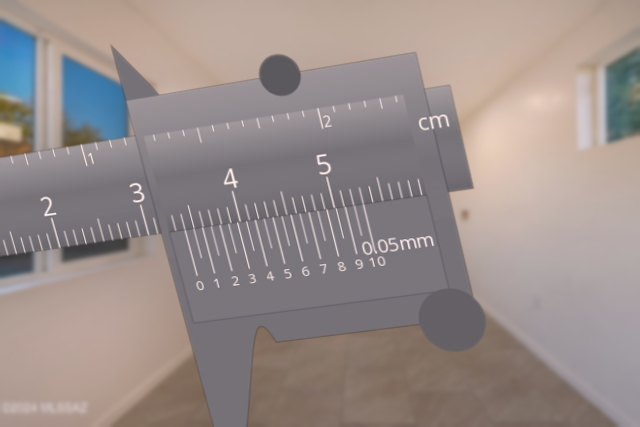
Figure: 34.0mm
